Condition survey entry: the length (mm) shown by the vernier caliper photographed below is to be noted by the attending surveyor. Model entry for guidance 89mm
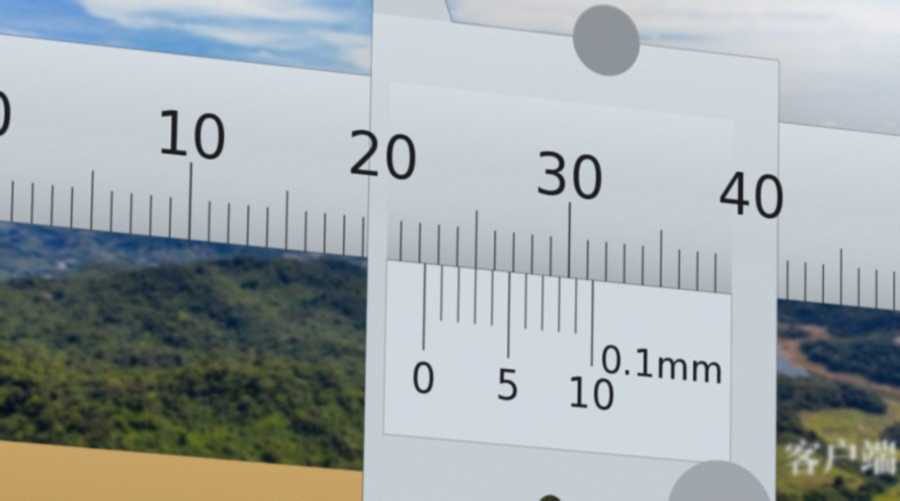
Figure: 22.3mm
